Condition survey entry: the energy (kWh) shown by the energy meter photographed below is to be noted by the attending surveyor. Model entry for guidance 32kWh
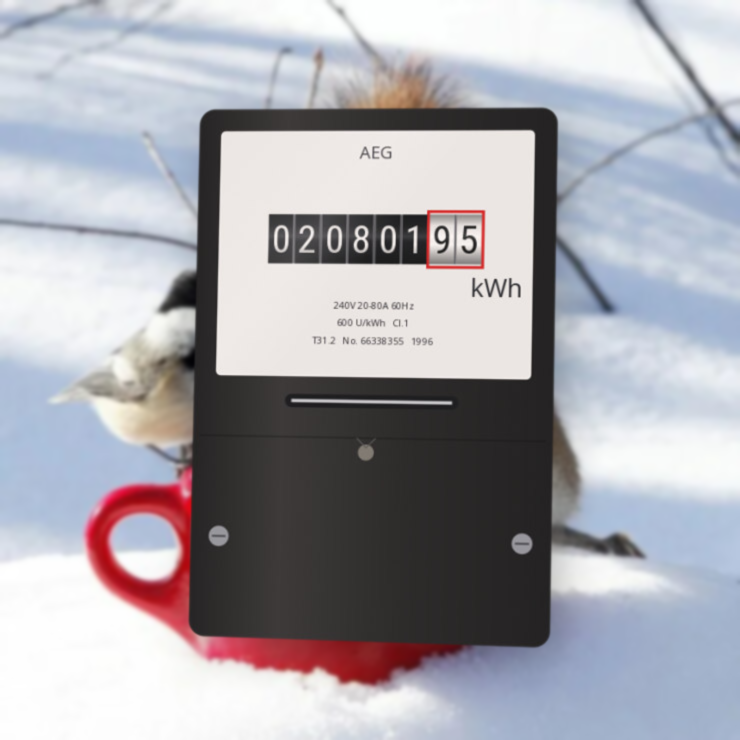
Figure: 20801.95kWh
